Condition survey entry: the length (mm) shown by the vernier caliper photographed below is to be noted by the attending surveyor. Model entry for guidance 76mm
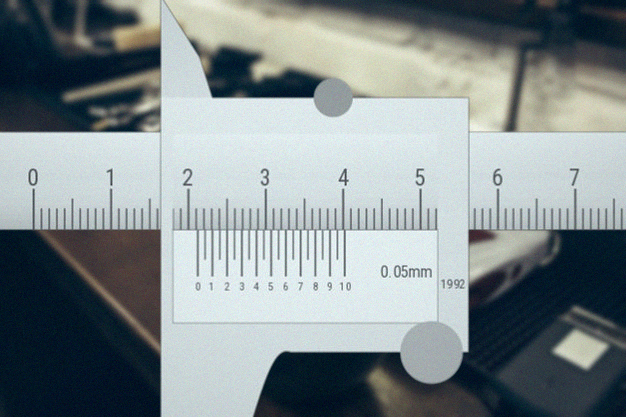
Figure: 21.2mm
